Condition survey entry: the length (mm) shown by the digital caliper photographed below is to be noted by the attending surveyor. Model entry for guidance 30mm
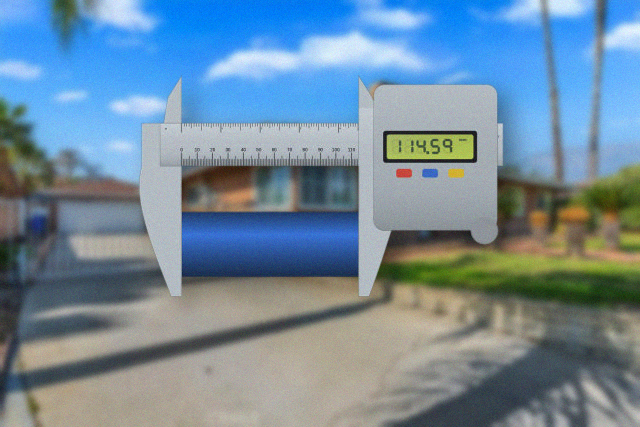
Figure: 114.59mm
